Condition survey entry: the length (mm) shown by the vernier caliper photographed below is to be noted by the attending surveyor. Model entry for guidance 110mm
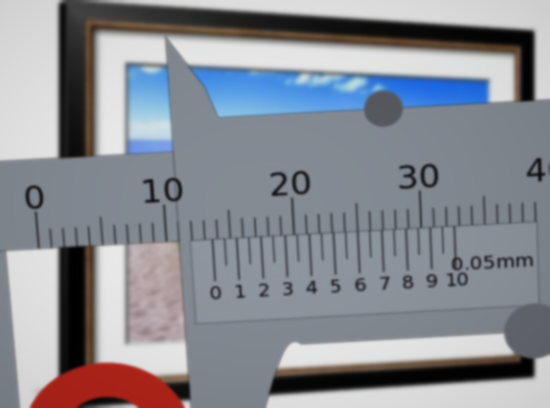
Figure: 13.6mm
